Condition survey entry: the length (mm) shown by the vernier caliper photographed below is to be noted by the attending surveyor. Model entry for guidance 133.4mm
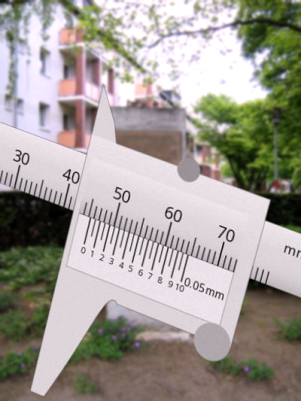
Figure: 45.4mm
